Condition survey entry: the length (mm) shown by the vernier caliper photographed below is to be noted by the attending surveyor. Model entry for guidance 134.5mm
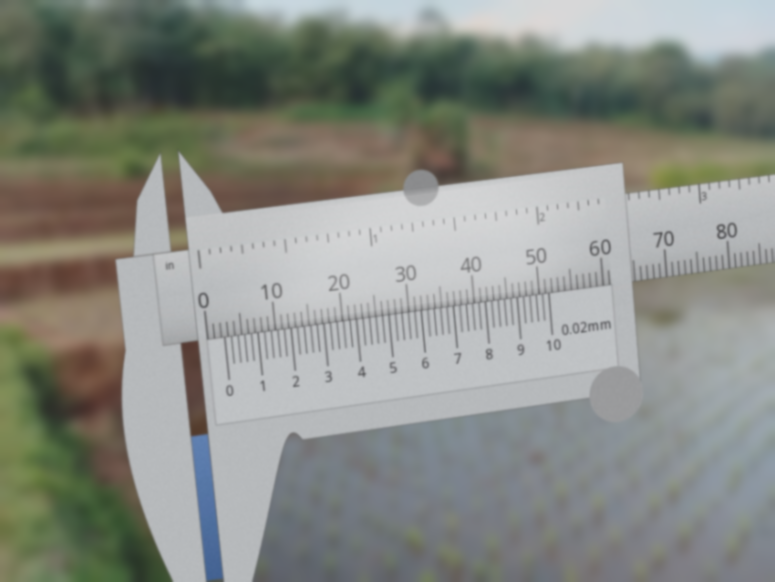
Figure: 2.5mm
